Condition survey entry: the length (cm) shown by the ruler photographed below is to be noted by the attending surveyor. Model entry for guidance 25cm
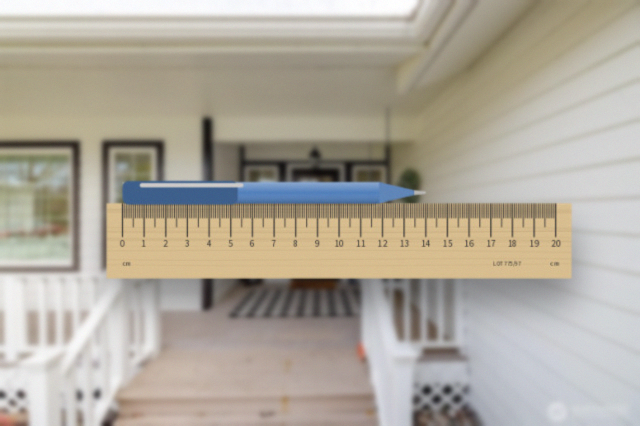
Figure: 14cm
